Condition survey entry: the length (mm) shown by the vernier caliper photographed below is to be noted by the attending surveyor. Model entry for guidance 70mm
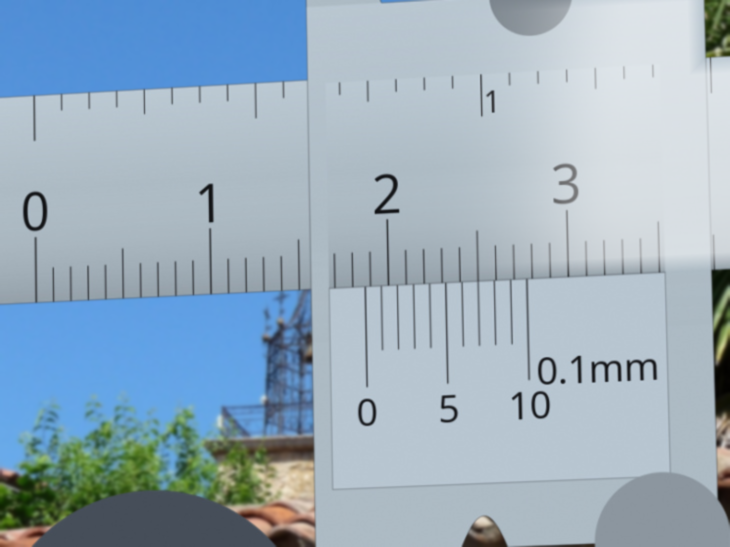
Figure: 18.7mm
